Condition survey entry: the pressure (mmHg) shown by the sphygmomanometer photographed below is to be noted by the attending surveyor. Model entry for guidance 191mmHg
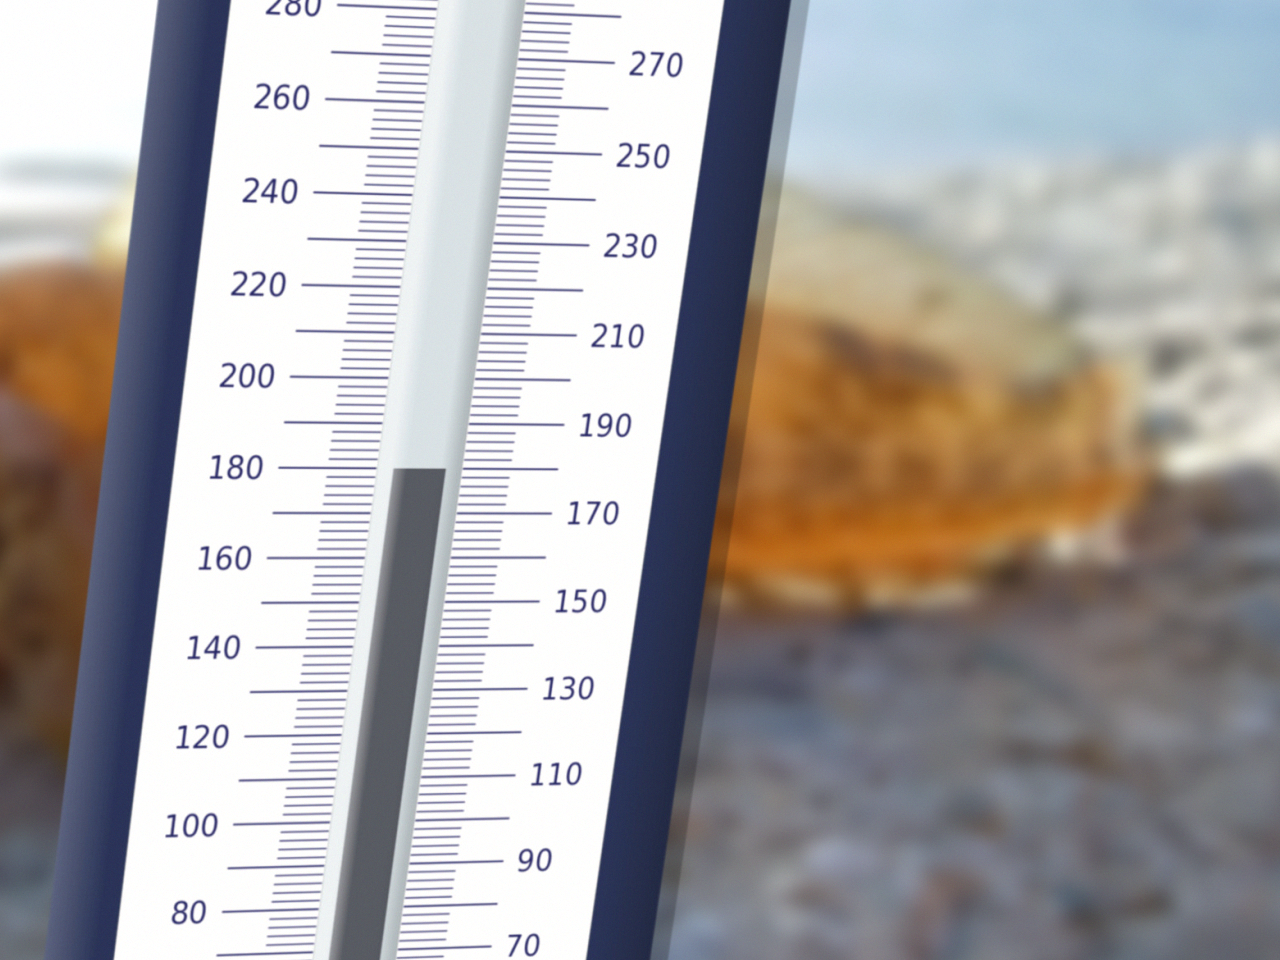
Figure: 180mmHg
